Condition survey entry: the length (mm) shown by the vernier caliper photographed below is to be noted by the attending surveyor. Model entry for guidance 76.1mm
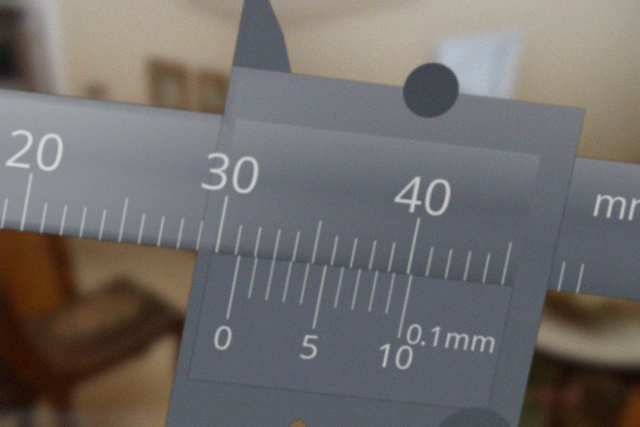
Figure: 31.2mm
